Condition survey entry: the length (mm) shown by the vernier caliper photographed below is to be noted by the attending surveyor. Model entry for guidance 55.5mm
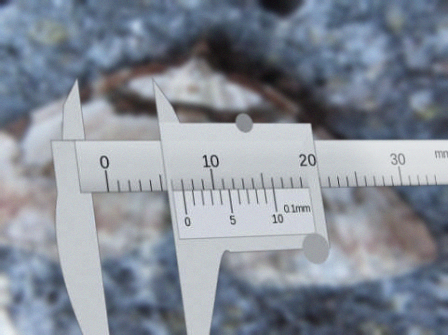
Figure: 7.0mm
